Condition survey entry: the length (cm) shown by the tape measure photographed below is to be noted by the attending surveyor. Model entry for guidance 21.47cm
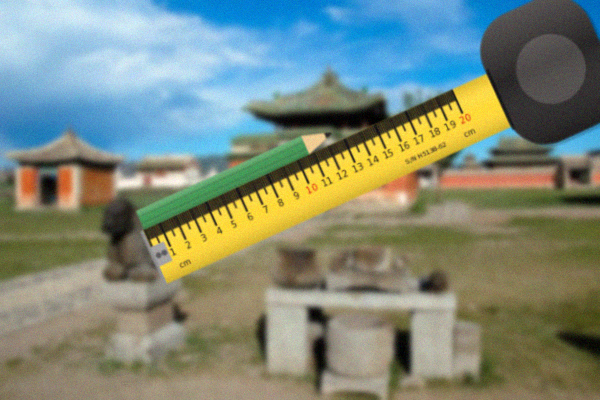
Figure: 12.5cm
